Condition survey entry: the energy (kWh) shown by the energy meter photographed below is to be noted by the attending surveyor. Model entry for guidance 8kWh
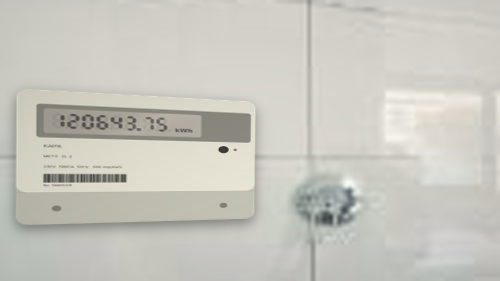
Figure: 120643.75kWh
